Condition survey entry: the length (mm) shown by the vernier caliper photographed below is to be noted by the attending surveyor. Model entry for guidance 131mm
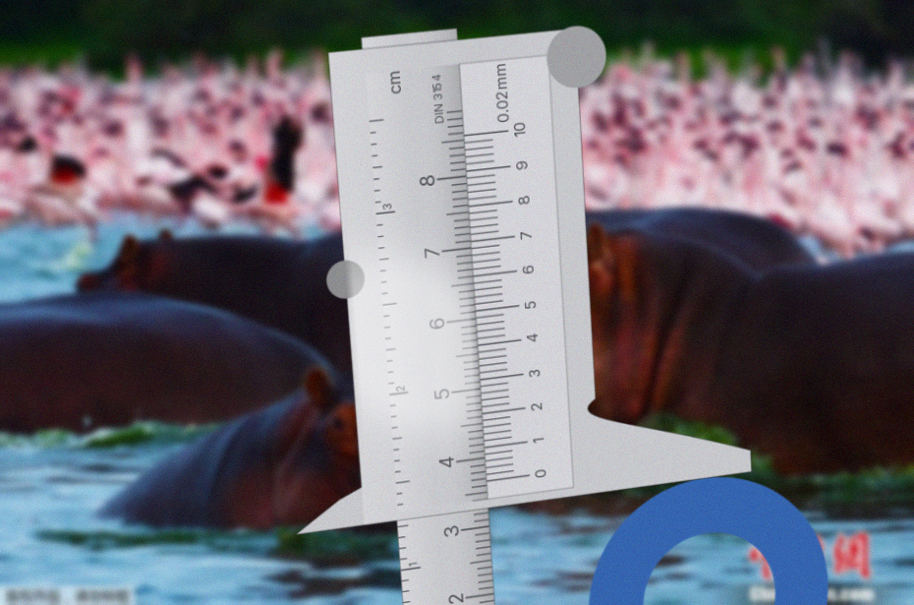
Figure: 36.6mm
